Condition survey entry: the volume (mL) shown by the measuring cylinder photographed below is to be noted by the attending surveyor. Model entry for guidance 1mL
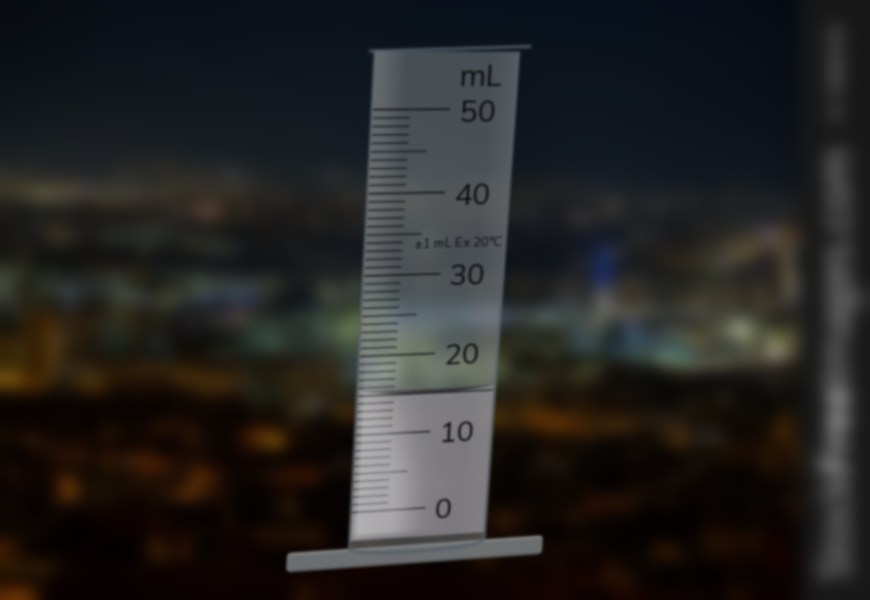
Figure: 15mL
